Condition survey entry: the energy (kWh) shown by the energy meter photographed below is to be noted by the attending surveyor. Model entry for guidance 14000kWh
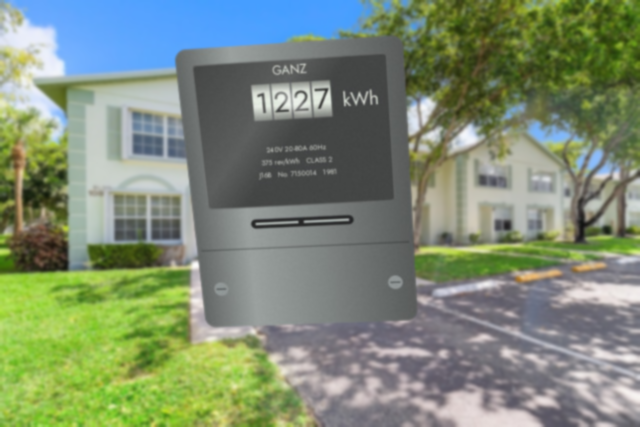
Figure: 1227kWh
